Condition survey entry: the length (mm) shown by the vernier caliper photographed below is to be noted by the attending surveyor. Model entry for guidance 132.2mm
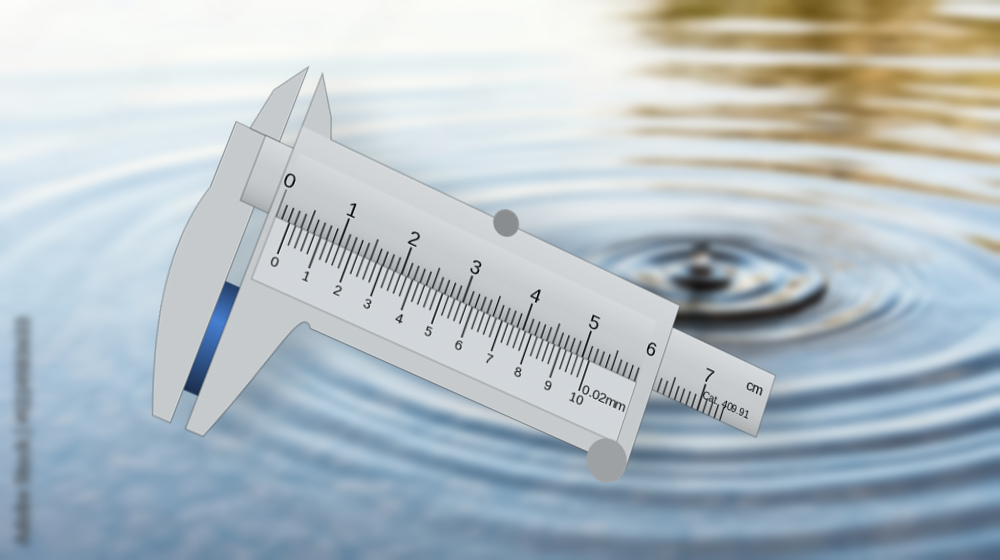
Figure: 2.2mm
